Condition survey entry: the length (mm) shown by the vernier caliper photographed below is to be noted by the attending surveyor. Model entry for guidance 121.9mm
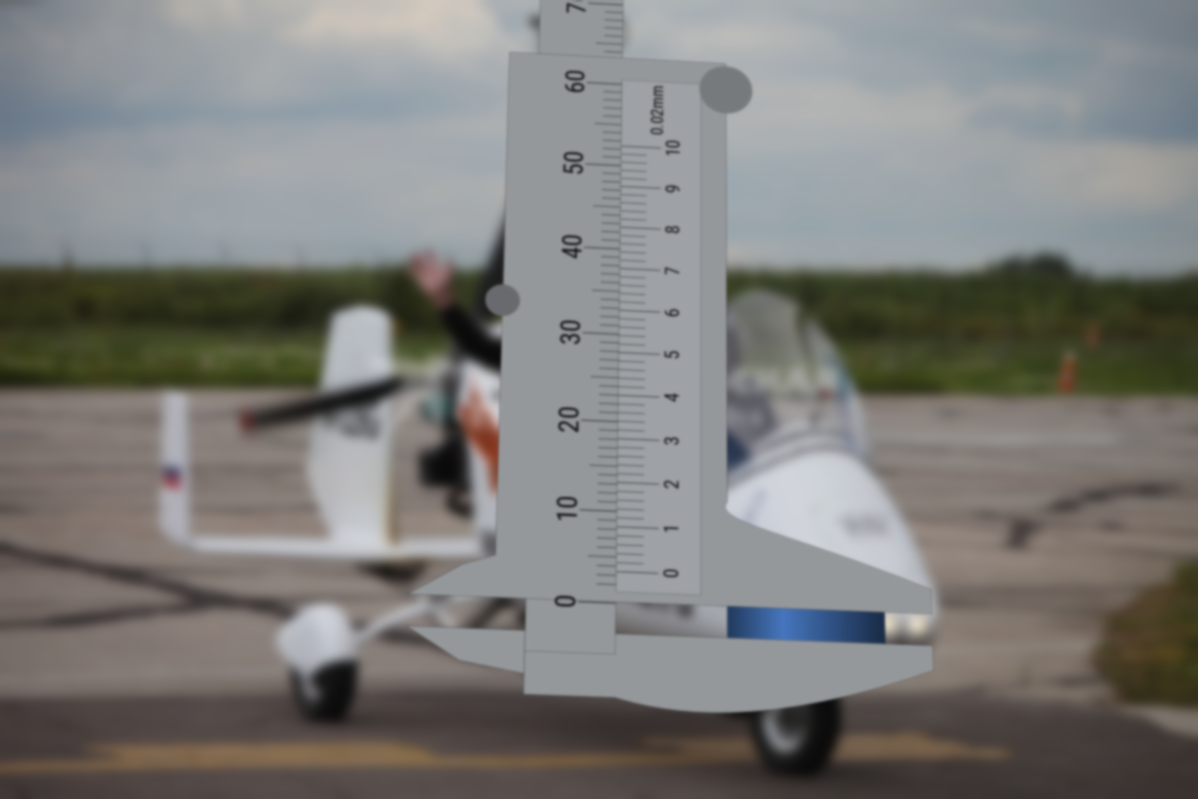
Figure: 3.4mm
